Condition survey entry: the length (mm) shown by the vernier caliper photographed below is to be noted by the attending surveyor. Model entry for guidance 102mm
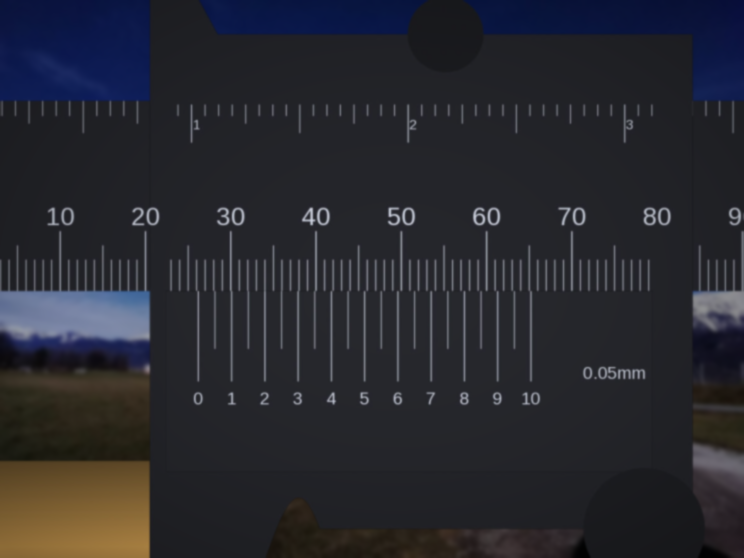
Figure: 26.2mm
